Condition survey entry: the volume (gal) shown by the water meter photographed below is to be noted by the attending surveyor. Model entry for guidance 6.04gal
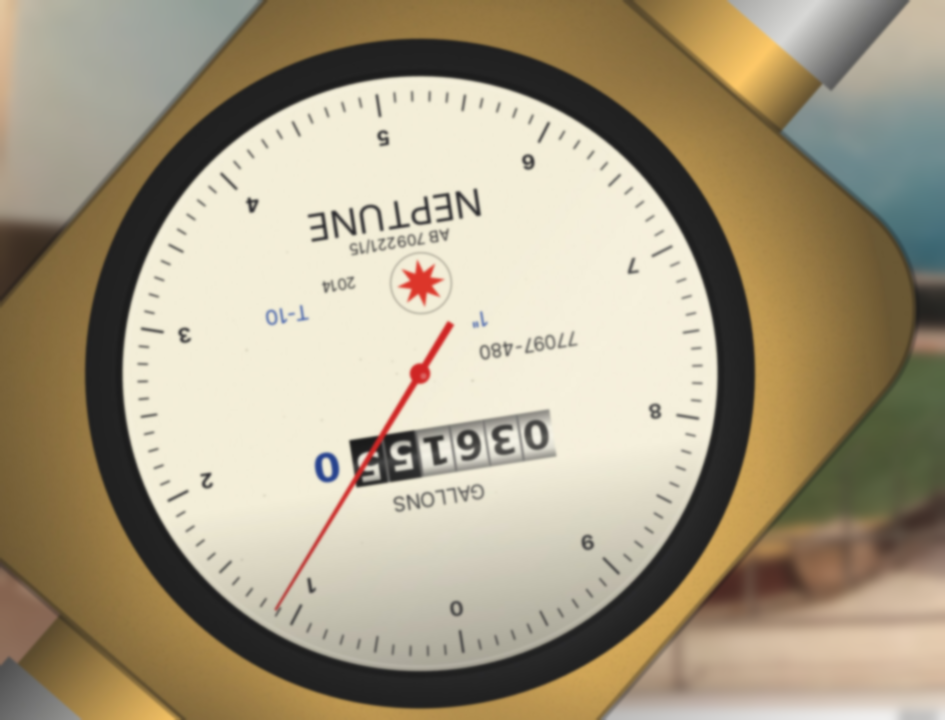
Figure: 361551.1gal
